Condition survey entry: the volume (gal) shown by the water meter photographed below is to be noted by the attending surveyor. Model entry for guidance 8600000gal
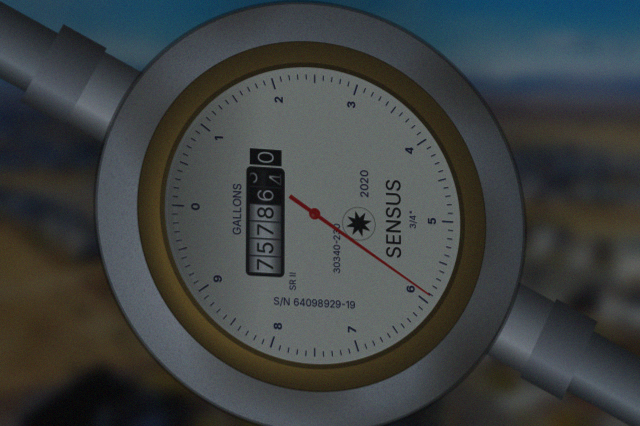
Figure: 7578635.9gal
